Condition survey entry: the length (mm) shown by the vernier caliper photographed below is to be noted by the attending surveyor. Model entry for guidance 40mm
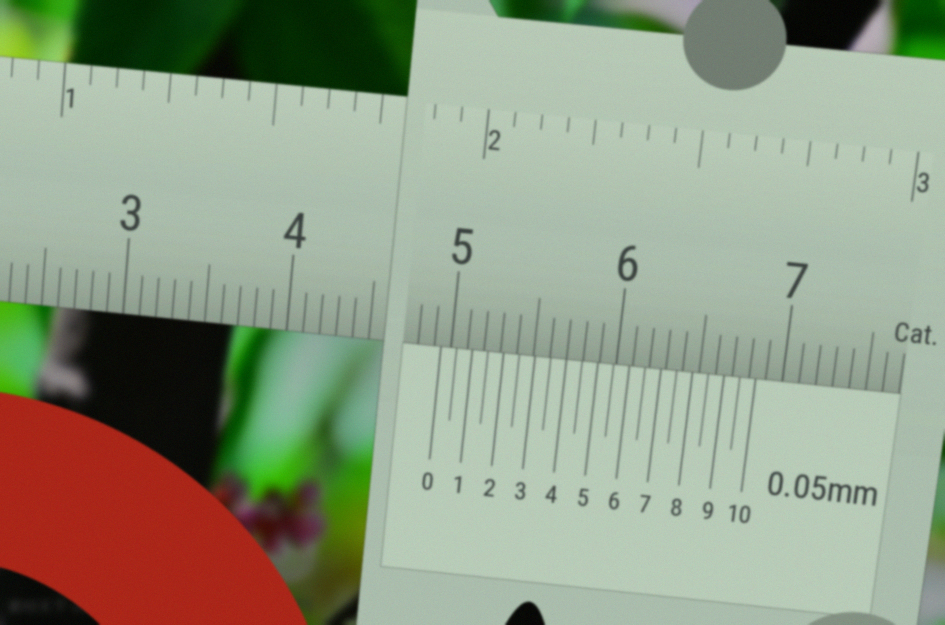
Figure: 49.4mm
